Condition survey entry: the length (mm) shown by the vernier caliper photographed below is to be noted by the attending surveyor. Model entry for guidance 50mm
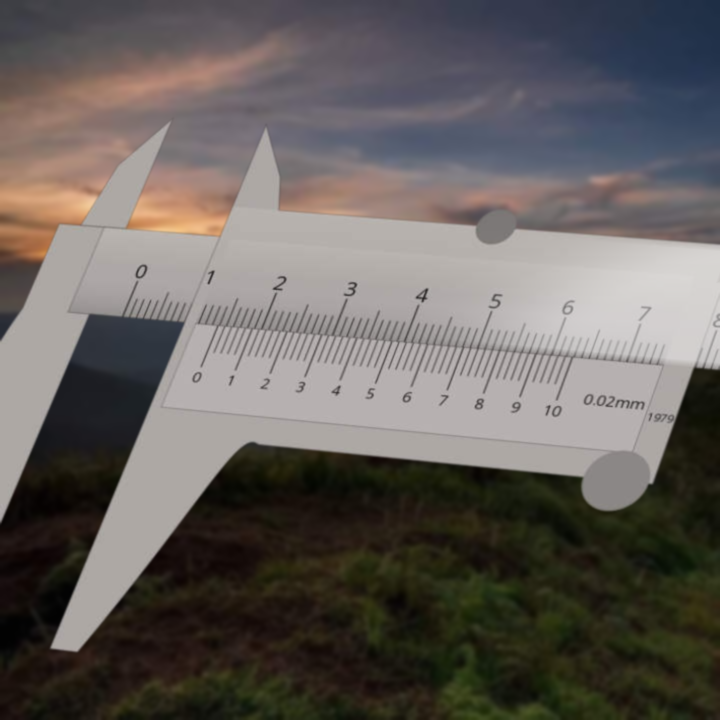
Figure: 13.8mm
